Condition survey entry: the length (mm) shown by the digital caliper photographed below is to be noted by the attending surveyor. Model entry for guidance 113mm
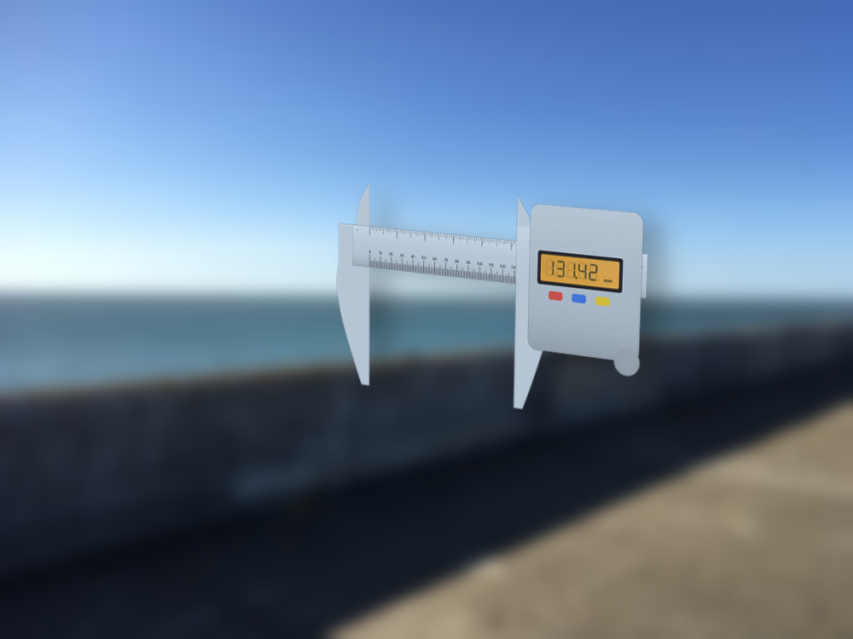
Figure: 131.42mm
